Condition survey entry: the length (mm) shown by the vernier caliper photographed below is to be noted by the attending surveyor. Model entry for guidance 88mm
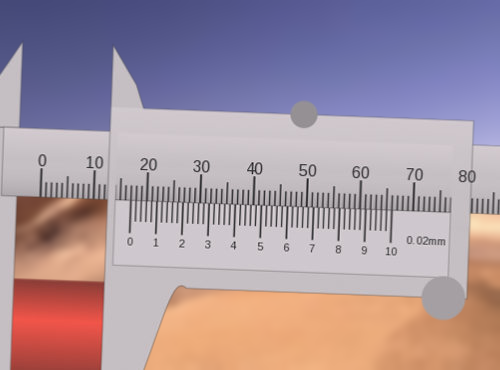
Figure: 17.0mm
